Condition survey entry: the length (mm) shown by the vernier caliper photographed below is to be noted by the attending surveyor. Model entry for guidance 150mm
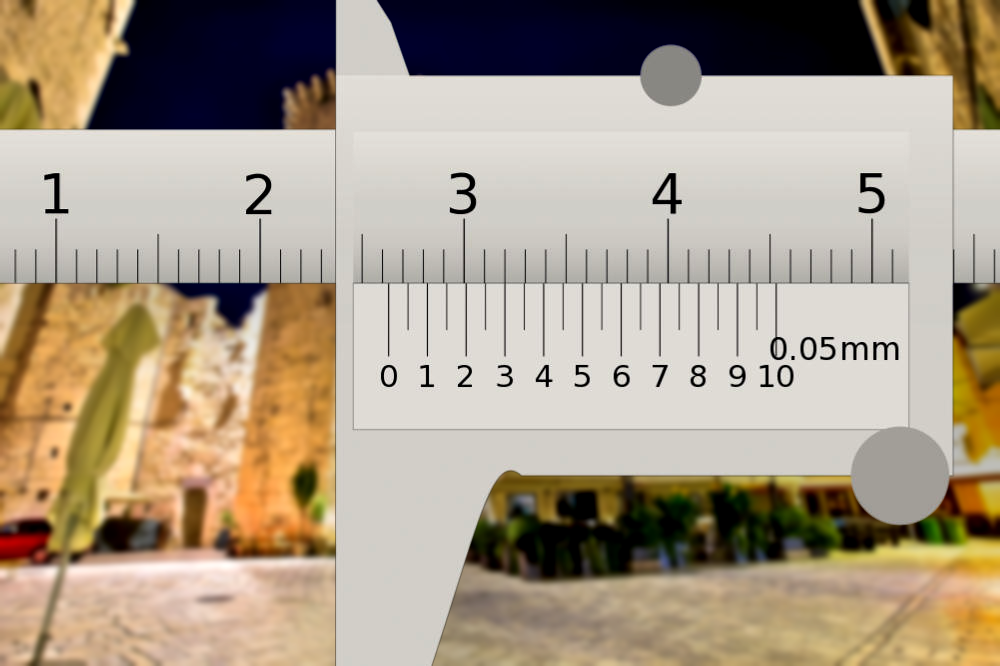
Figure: 26.3mm
